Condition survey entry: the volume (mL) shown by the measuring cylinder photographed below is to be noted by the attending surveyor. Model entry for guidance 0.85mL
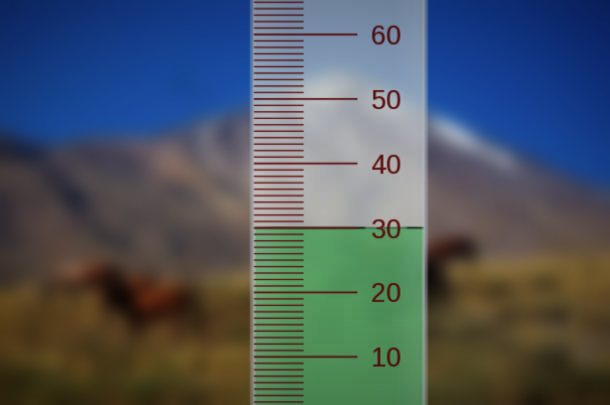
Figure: 30mL
